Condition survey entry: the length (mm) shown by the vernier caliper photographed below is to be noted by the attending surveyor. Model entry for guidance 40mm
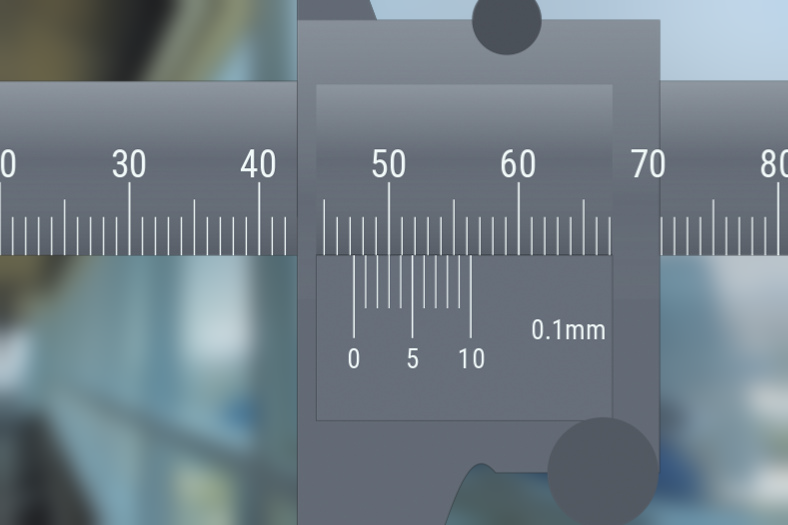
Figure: 47.3mm
